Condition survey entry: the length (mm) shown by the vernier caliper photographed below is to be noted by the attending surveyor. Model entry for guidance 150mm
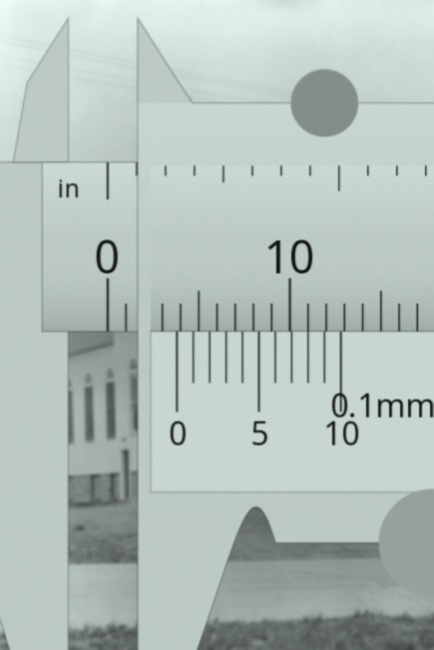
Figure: 3.8mm
